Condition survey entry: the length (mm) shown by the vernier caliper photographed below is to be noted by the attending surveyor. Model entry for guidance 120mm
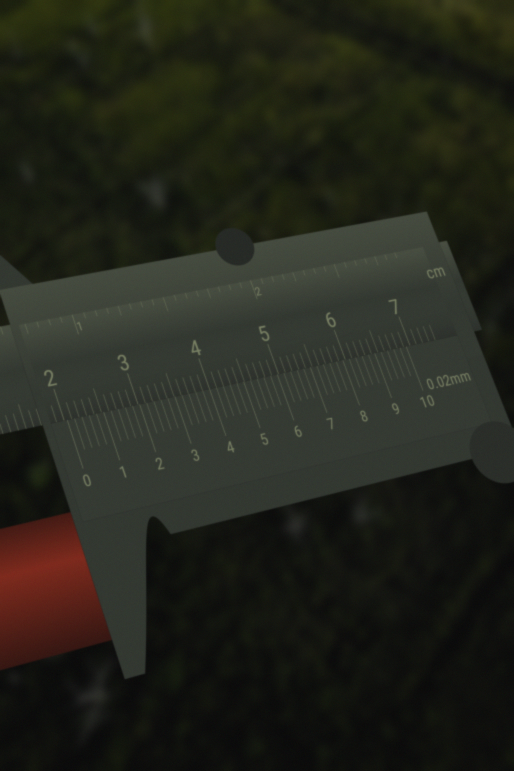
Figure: 20.4mm
